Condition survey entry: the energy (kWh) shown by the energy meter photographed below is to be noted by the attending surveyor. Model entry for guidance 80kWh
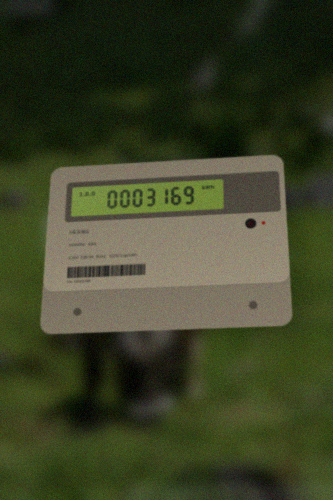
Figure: 3169kWh
